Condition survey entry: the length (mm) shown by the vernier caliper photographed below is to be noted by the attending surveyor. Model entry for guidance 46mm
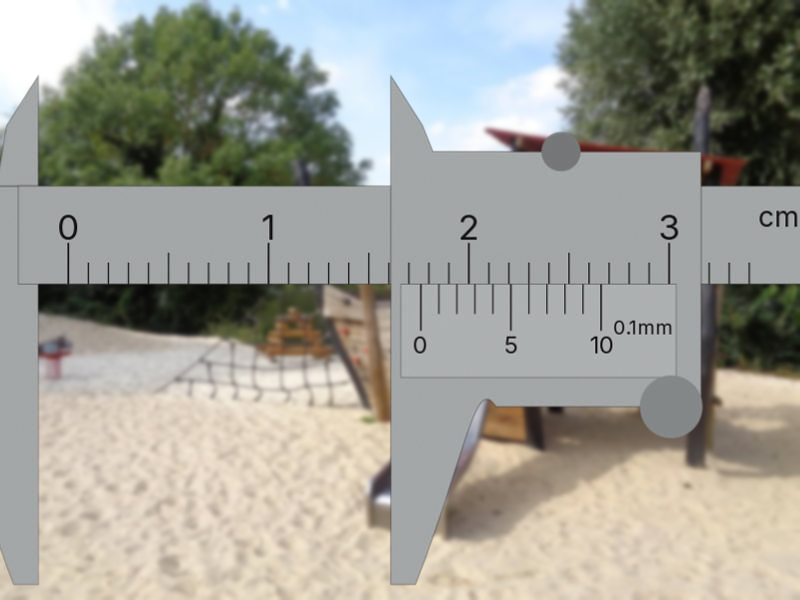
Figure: 17.6mm
